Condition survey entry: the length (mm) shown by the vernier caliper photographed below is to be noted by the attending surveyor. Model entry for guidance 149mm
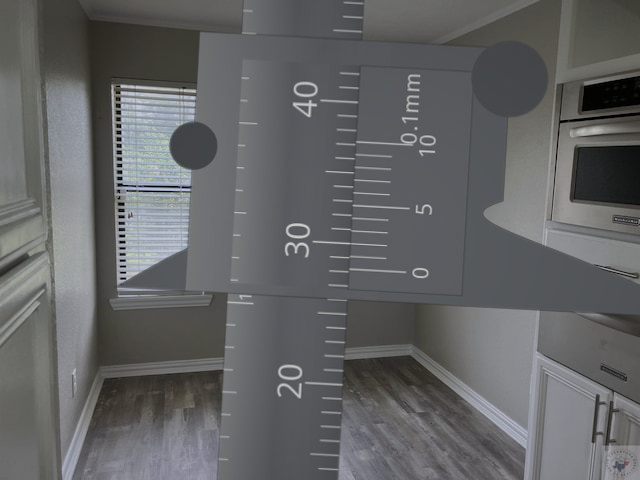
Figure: 28.2mm
